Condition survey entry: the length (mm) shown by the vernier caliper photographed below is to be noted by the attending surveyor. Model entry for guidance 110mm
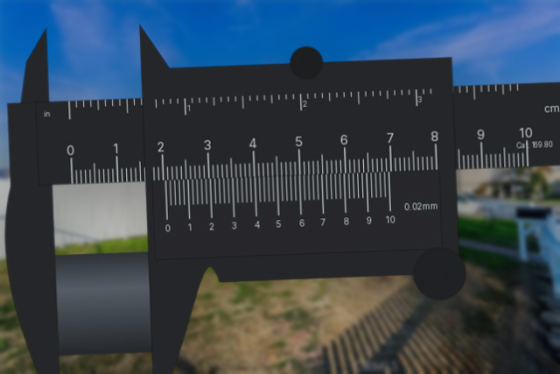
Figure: 20.5mm
